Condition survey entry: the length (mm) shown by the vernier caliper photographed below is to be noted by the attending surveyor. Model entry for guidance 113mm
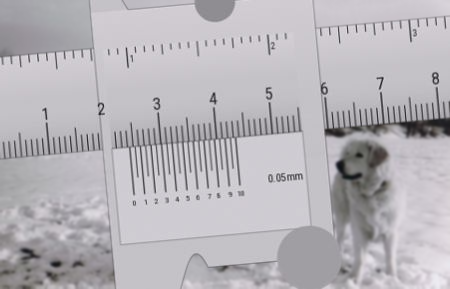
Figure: 24.4mm
